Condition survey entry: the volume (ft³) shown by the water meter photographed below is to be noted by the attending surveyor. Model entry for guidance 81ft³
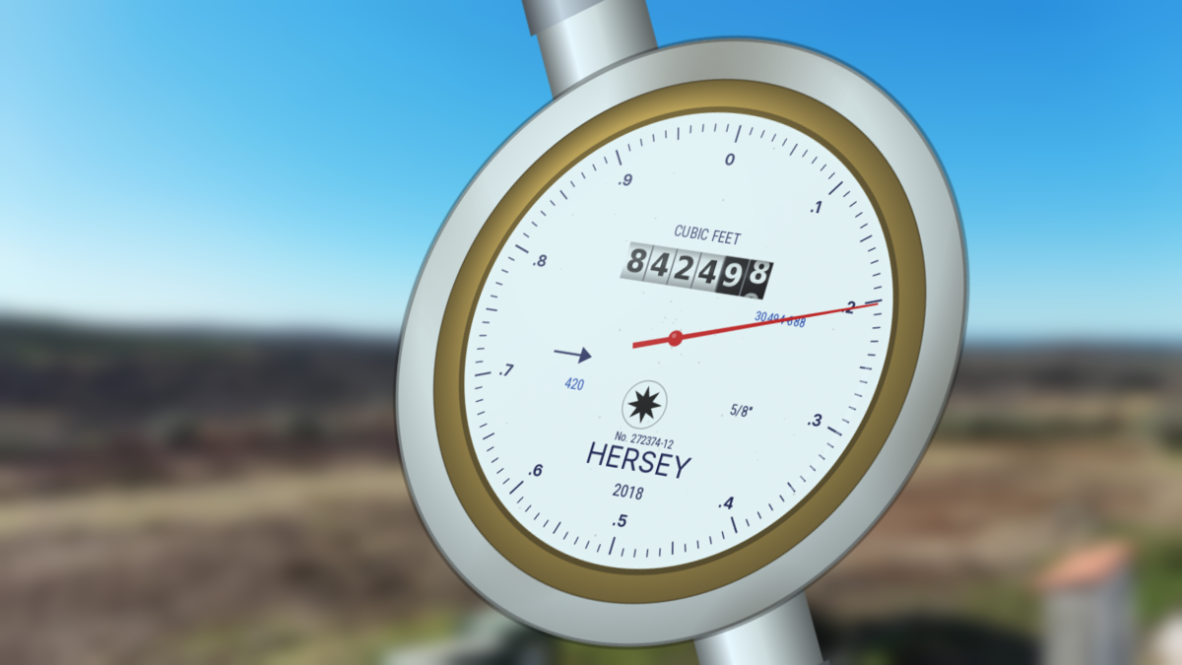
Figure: 842498.20ft³
